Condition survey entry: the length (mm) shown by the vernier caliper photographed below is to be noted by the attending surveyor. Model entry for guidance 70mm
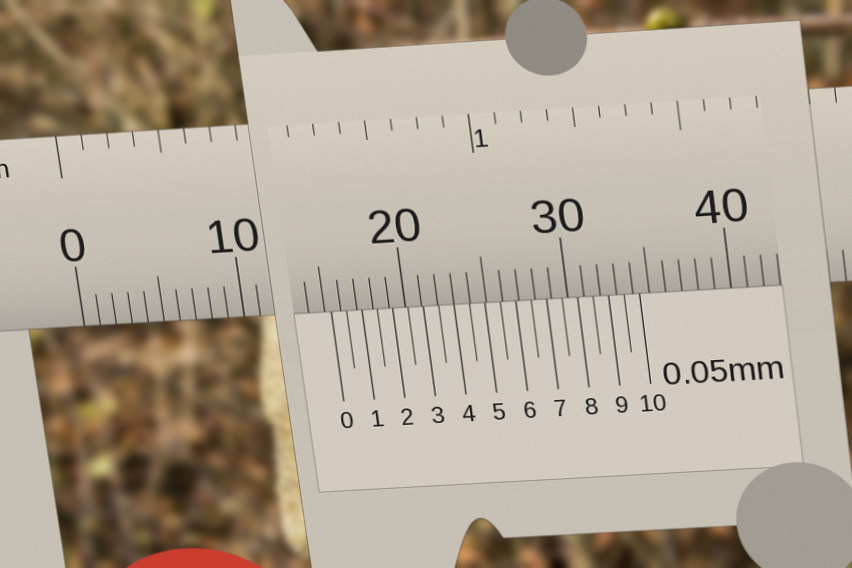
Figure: 15.4mm
